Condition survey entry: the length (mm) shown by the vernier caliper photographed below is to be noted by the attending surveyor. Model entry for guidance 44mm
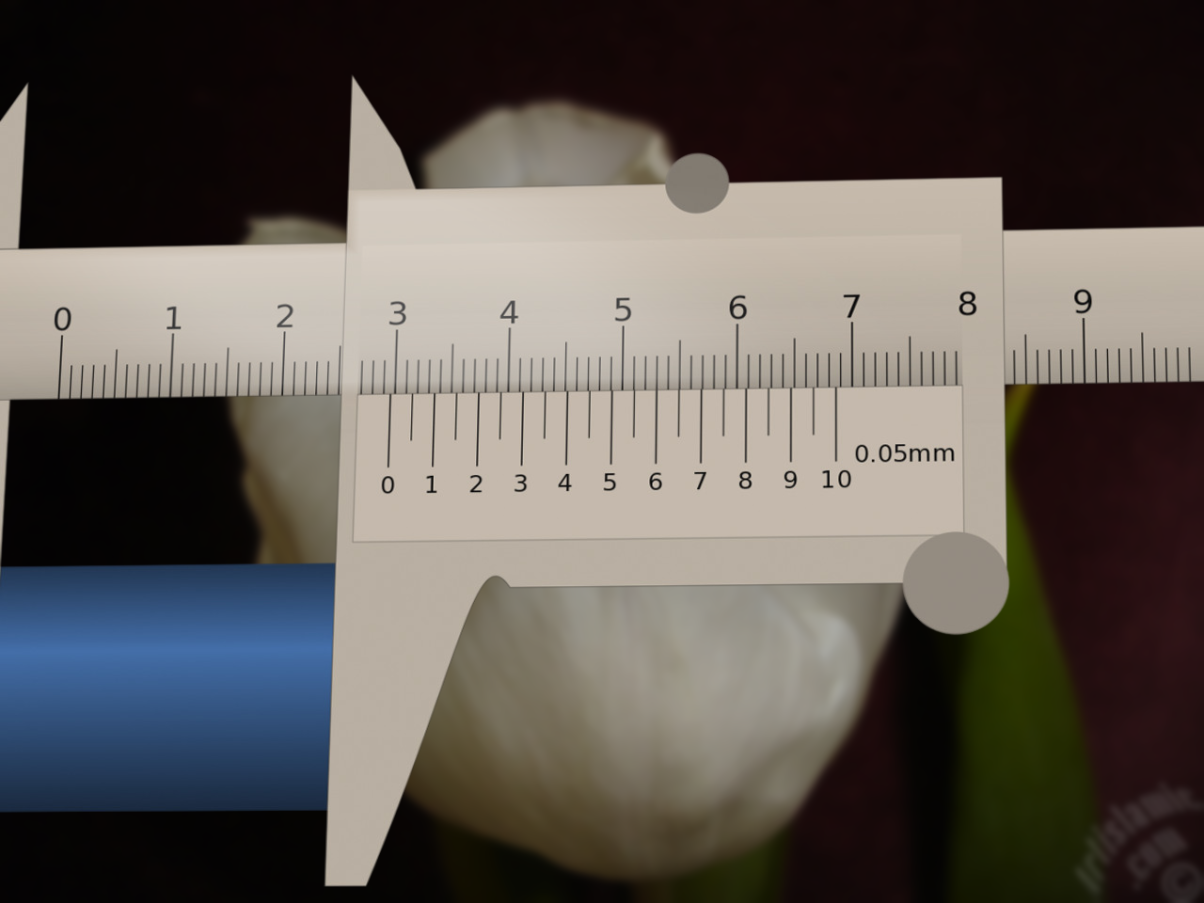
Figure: 29.6mm
